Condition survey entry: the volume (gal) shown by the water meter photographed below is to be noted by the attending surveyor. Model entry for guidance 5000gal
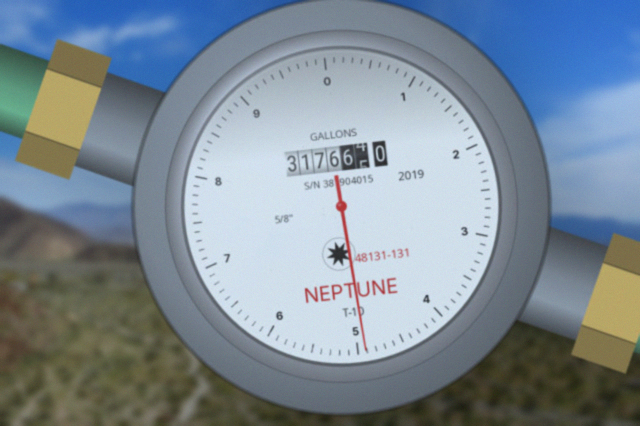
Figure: 3176644.9gal
